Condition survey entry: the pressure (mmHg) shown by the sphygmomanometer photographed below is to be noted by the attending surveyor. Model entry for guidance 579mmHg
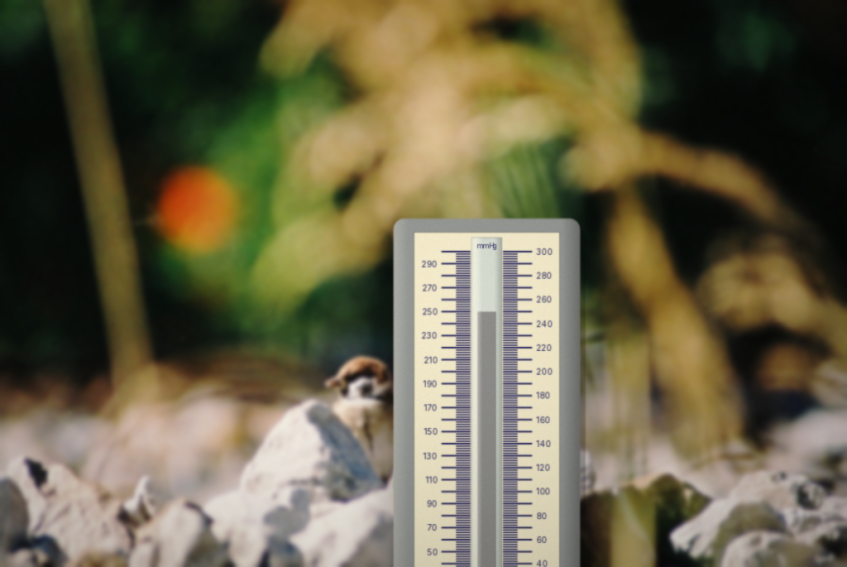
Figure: 250mmHg
